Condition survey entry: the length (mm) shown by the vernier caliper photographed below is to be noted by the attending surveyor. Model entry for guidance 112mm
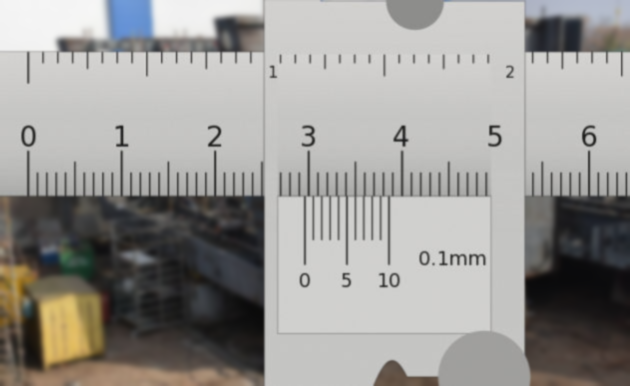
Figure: 29.6mm
